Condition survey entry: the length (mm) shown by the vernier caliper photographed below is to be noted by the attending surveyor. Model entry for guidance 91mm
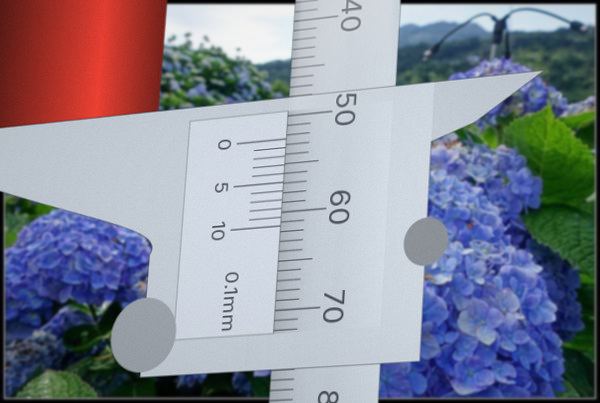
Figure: 52.4mm
